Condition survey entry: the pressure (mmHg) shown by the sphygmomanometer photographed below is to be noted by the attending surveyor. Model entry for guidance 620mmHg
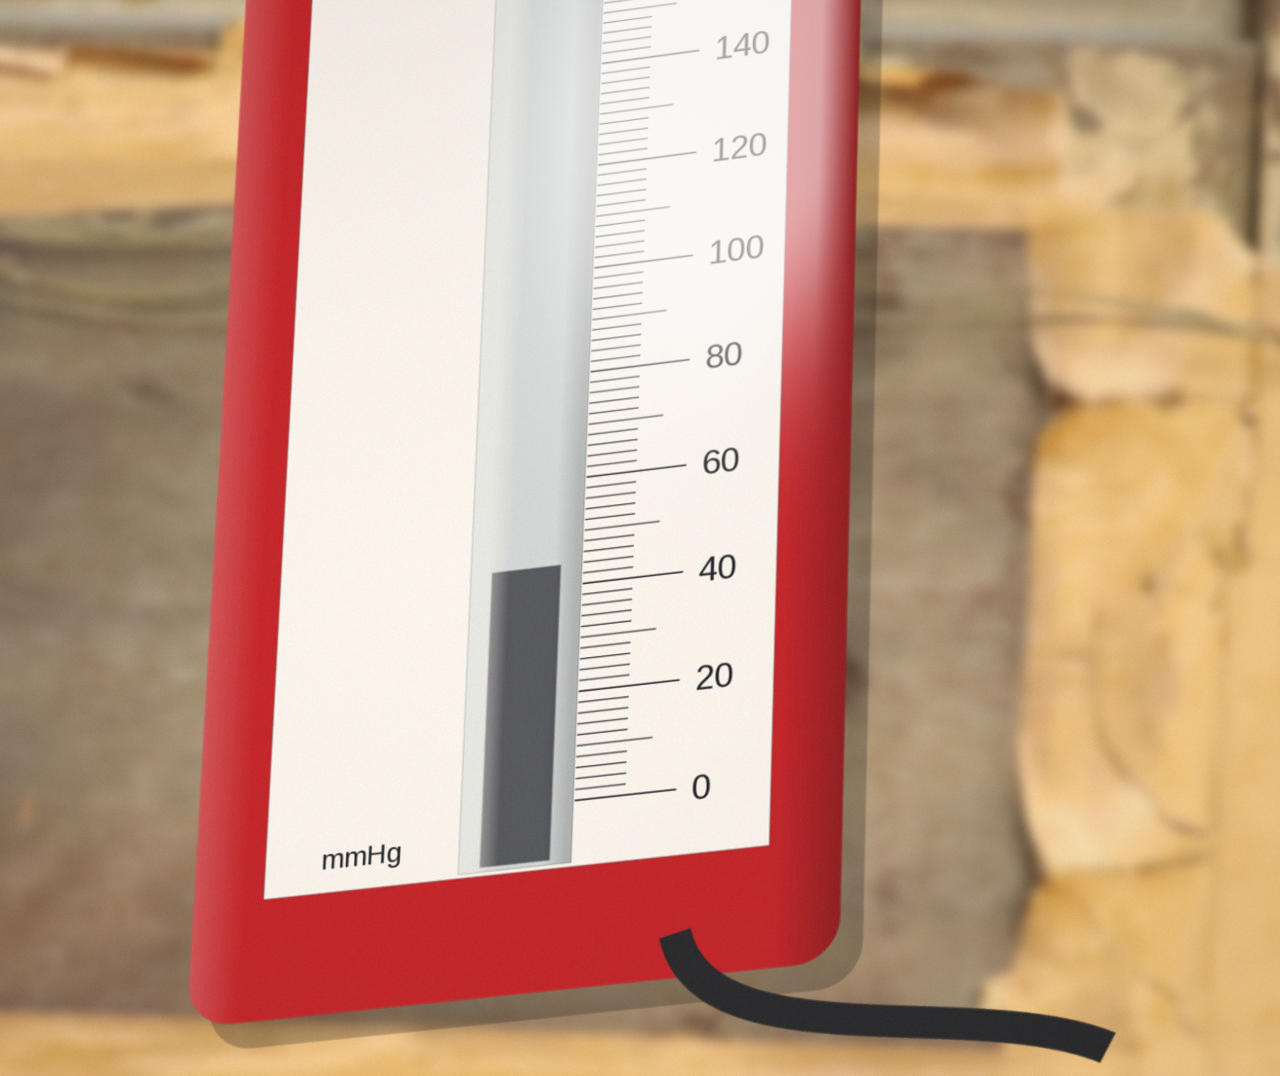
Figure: 44mmHg
